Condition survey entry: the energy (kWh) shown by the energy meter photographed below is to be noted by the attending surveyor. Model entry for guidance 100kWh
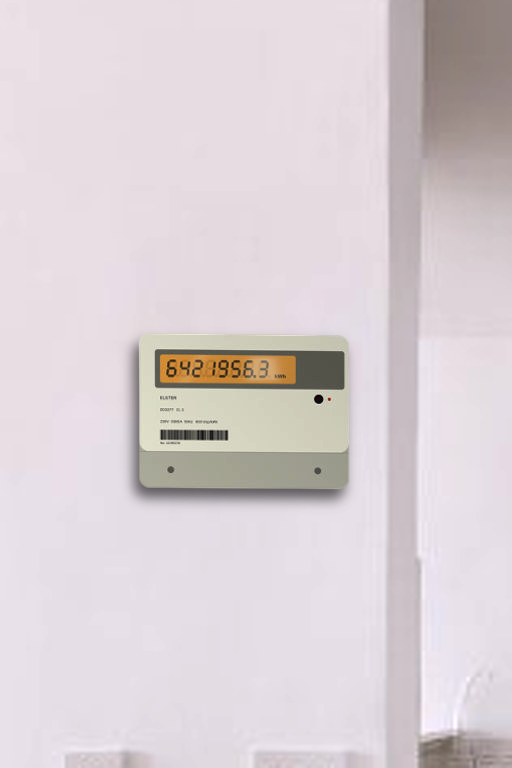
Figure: 6421956.3kWh
